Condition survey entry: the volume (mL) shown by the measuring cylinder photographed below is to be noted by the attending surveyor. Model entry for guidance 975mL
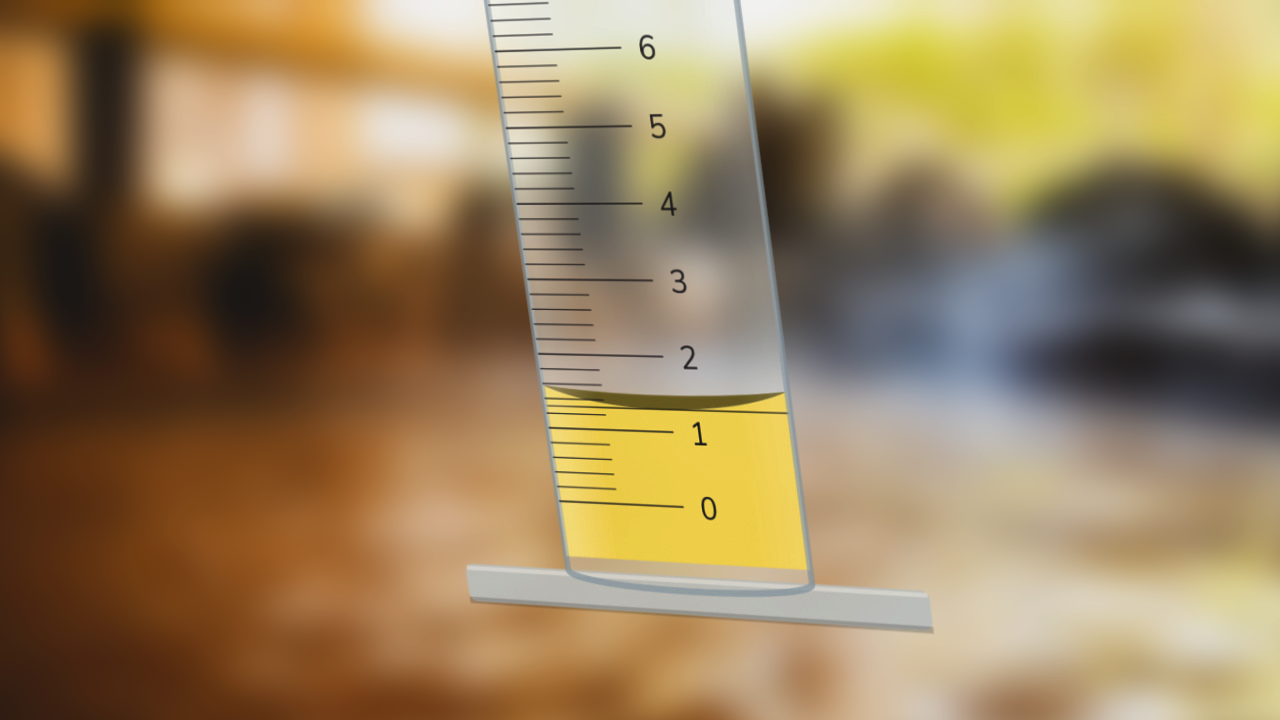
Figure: 1.3mL
